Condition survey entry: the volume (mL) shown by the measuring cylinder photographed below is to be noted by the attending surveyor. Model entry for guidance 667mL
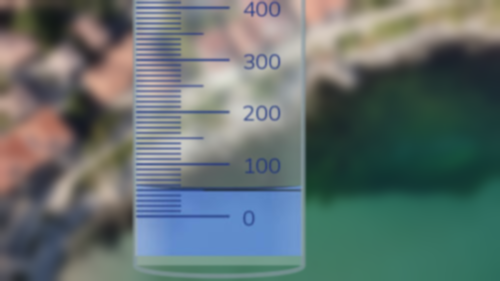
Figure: 50mL
